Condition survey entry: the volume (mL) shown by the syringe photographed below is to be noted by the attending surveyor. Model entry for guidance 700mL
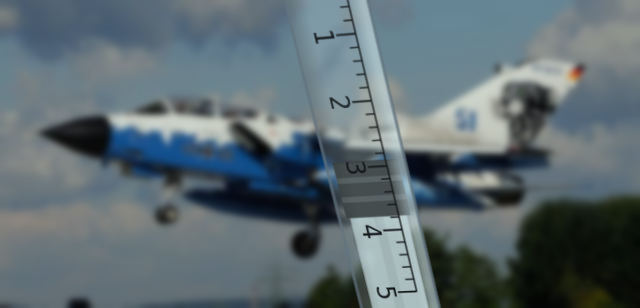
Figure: 2.9mL
